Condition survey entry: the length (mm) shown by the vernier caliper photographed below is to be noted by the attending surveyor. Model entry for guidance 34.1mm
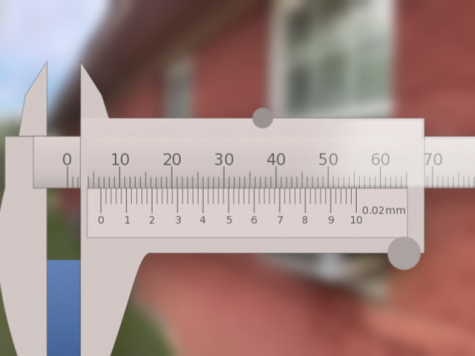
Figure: 6.4mm
